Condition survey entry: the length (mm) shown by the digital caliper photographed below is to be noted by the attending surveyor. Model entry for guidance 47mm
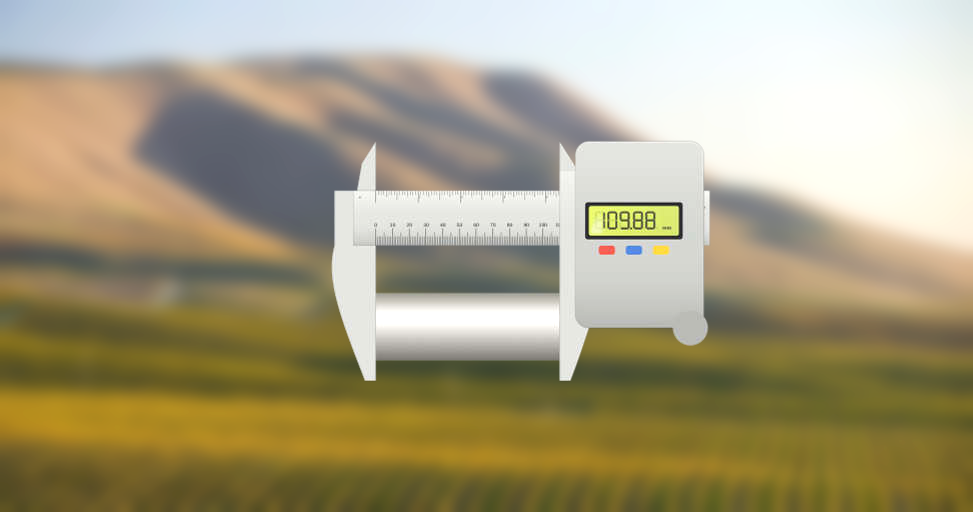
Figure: 109.88mm
